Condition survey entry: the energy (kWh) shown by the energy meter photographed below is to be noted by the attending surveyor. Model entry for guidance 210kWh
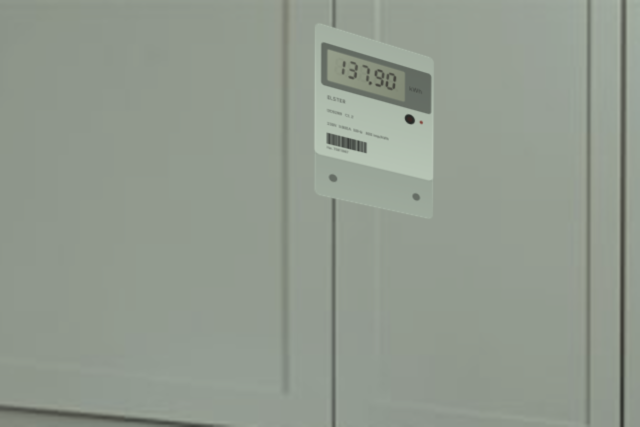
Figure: 137.90kWh
